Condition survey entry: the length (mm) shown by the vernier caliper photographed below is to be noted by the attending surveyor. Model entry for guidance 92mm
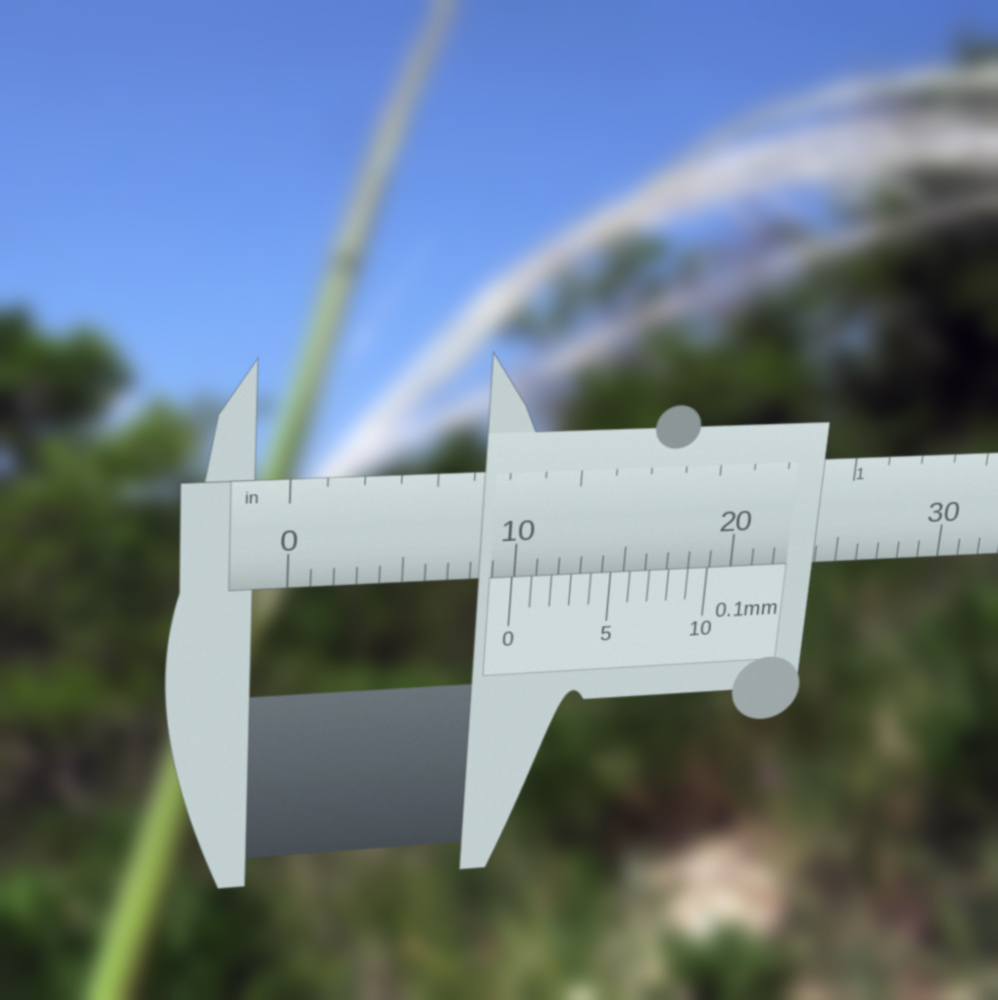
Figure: 9.9mm
